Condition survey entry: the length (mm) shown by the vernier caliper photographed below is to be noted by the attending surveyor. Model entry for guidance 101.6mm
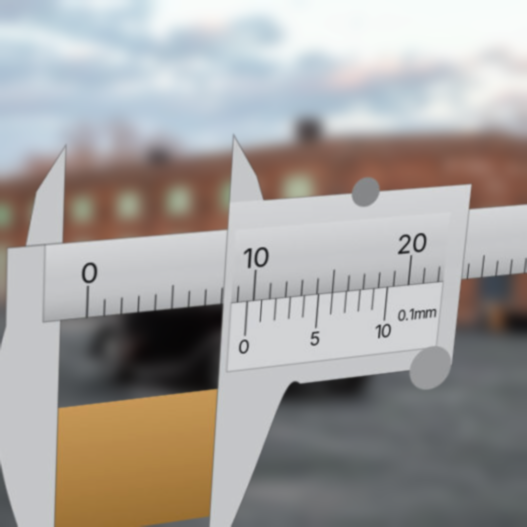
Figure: 9.6mm
